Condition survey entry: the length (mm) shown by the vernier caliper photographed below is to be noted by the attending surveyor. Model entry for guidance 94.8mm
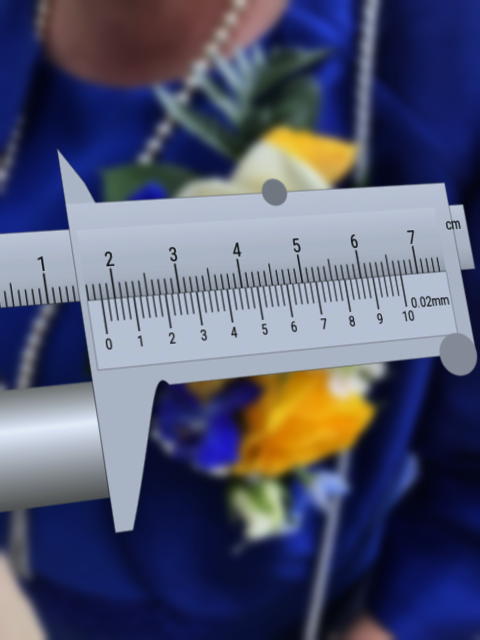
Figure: 18.0mm
